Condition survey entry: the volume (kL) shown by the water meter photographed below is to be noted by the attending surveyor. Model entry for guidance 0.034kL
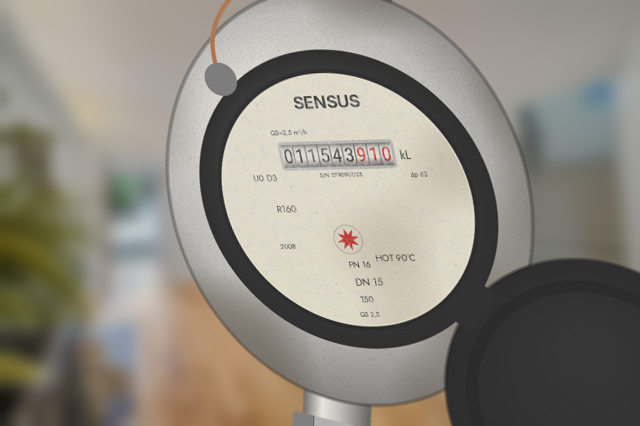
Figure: 11543.910kL
